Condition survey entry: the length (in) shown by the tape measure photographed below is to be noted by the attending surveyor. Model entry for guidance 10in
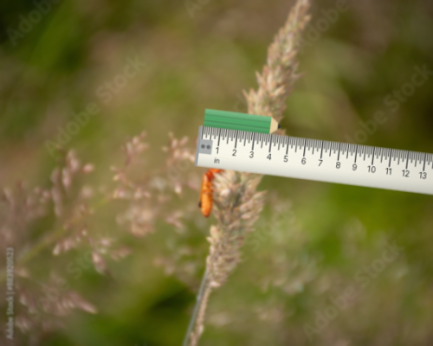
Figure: 4.5in
